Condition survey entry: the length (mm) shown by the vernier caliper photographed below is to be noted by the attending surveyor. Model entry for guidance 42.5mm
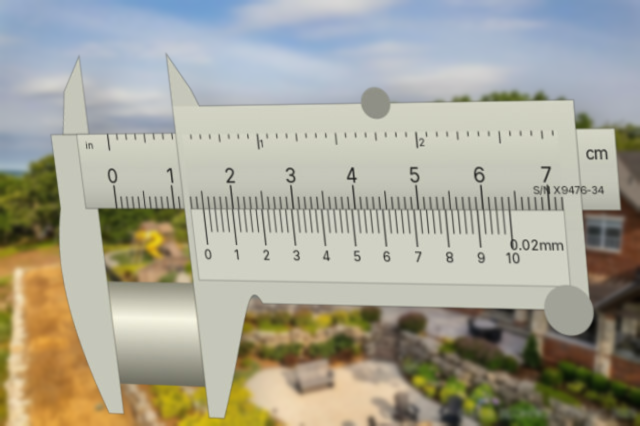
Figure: 15.0mm
